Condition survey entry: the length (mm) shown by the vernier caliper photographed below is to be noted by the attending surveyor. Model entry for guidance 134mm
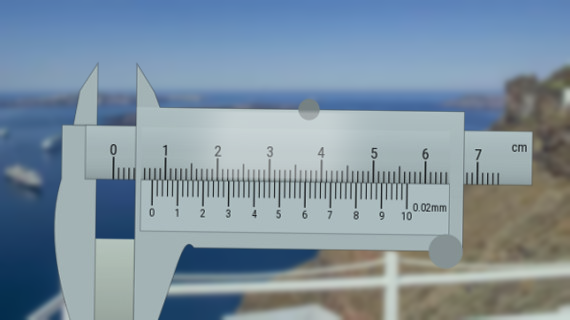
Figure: 7.5mm
